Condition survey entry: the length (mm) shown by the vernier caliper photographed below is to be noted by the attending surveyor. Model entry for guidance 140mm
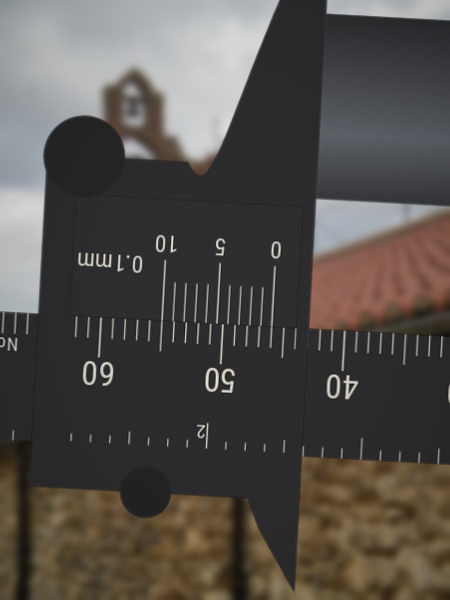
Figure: 46.0mm
